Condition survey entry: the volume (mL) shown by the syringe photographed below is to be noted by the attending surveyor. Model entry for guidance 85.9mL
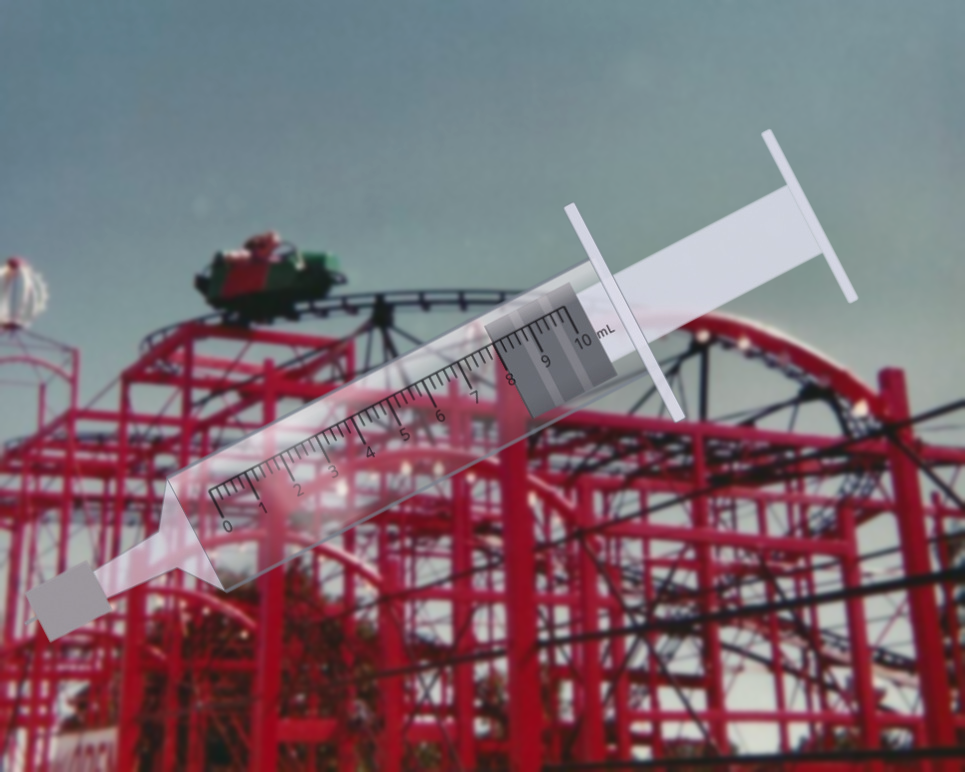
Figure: 8mL
